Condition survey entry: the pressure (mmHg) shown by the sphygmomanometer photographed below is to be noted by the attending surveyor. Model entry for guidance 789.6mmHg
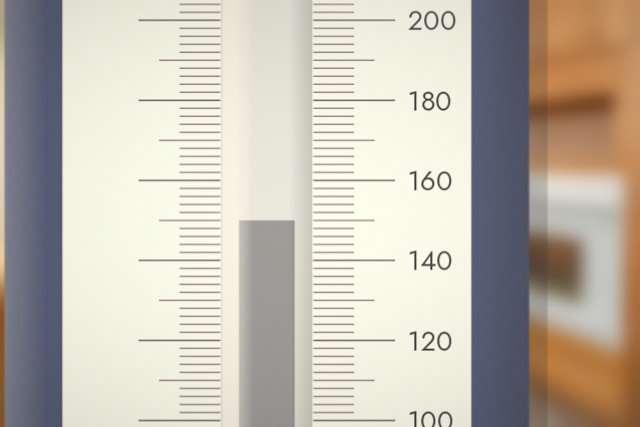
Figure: 150mmHg
